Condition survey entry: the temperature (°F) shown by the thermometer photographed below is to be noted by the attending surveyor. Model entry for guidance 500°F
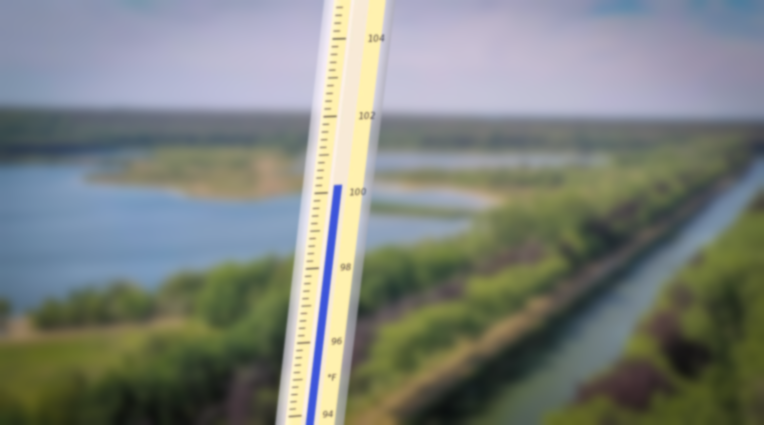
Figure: 100.2°F
